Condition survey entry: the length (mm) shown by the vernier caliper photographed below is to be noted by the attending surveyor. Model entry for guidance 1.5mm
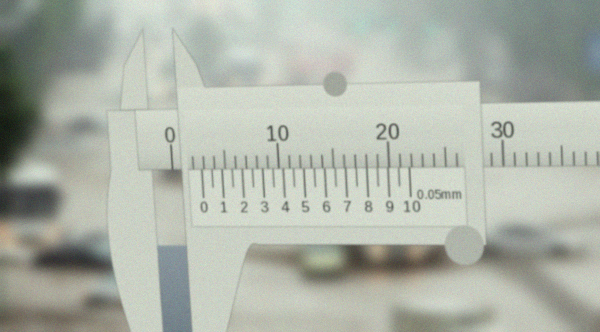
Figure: 2.8mm
